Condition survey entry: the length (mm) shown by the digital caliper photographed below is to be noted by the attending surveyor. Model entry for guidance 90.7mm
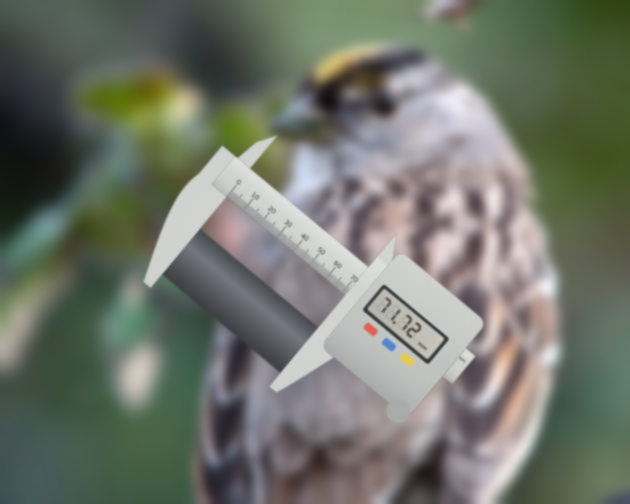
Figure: 71.72mm
